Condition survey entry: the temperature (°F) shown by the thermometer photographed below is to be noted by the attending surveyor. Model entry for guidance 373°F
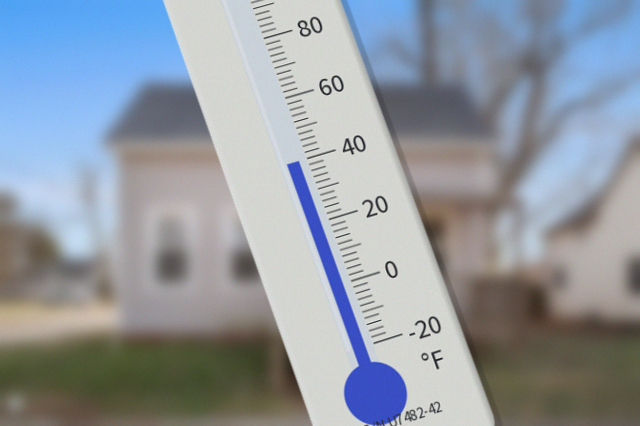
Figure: 40°F
